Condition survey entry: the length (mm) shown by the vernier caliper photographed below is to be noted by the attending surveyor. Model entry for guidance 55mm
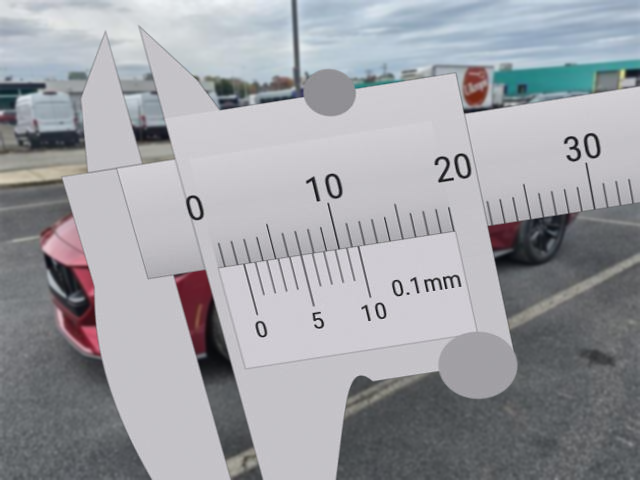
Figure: 2.5mm
